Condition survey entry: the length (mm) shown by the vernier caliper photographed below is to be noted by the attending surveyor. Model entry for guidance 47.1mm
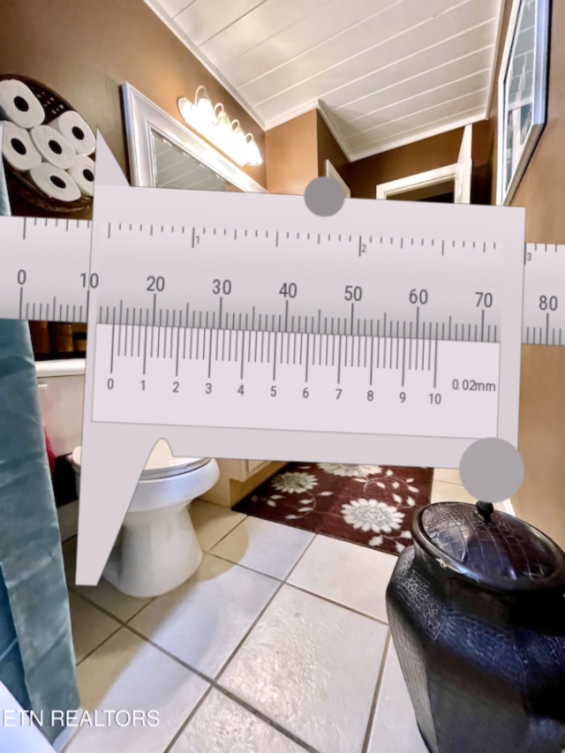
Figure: 14.0mm
